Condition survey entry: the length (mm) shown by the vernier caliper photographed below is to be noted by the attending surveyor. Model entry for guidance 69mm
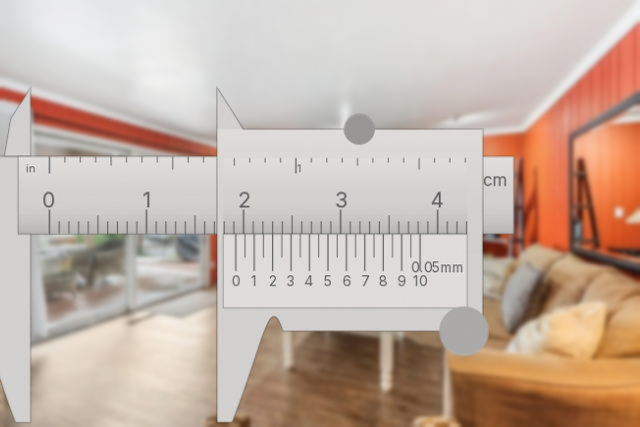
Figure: 19.2mm
